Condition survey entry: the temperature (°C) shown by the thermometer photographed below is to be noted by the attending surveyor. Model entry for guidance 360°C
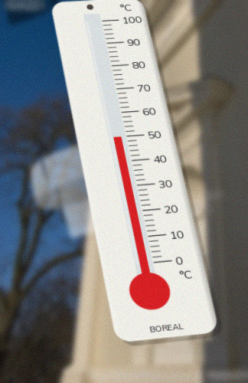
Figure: 50°C
